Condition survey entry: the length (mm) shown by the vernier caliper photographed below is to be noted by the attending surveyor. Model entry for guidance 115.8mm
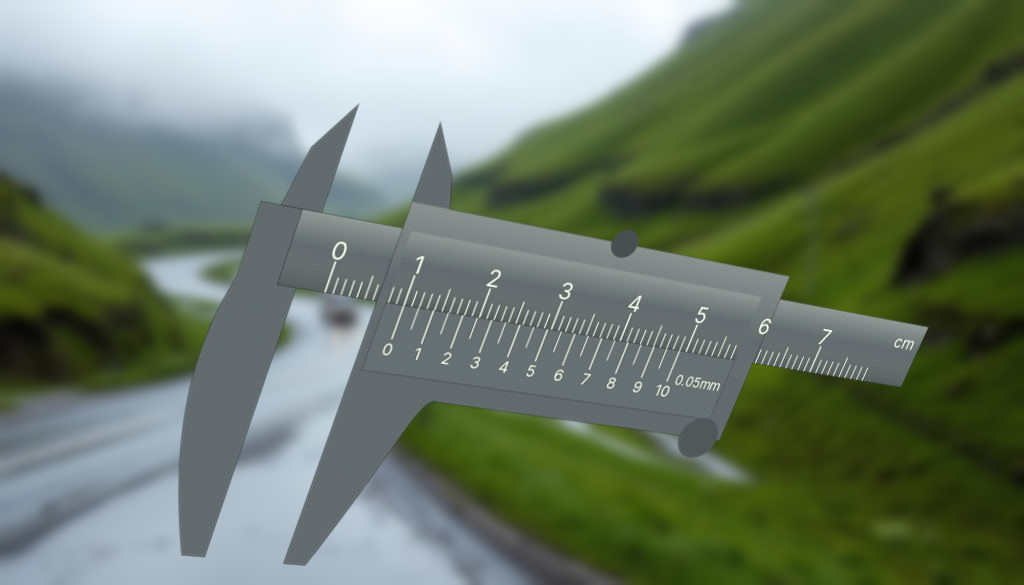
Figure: 10.0mm
